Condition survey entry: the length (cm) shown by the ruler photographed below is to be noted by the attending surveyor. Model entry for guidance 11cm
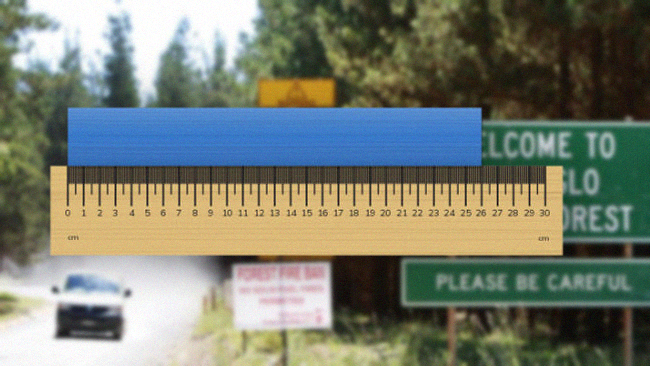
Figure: 26cm
